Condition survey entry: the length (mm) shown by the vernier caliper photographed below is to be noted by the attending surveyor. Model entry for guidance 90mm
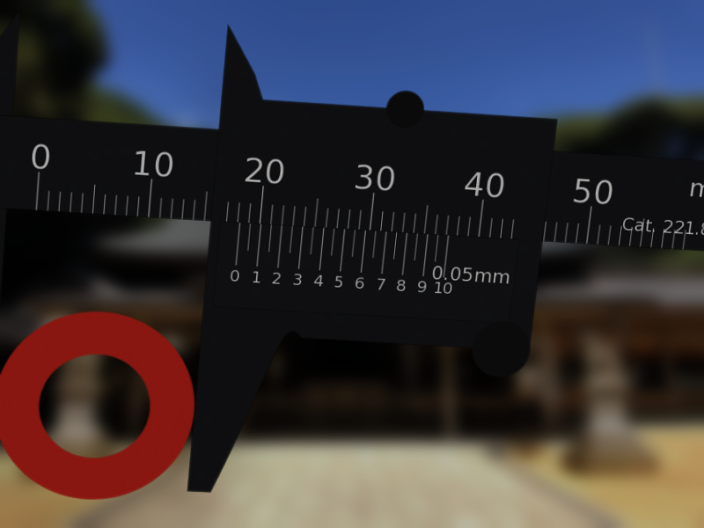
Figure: 18.2mm
